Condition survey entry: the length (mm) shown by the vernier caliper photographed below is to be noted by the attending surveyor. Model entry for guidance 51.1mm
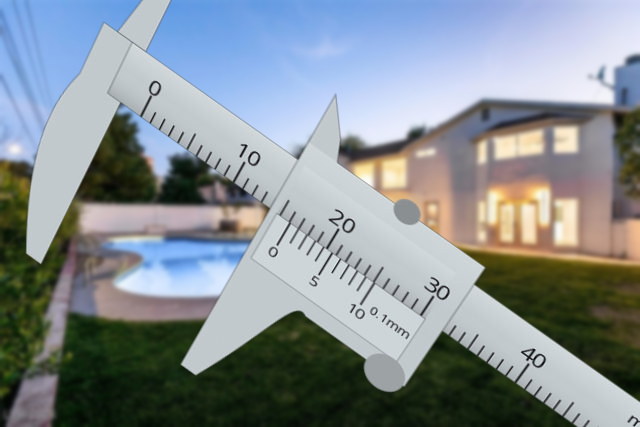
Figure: 16.1mm
